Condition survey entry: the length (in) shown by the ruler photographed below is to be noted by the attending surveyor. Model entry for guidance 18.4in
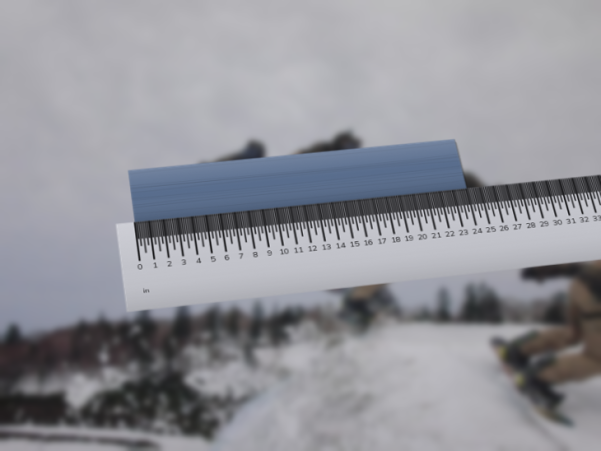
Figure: 24in
